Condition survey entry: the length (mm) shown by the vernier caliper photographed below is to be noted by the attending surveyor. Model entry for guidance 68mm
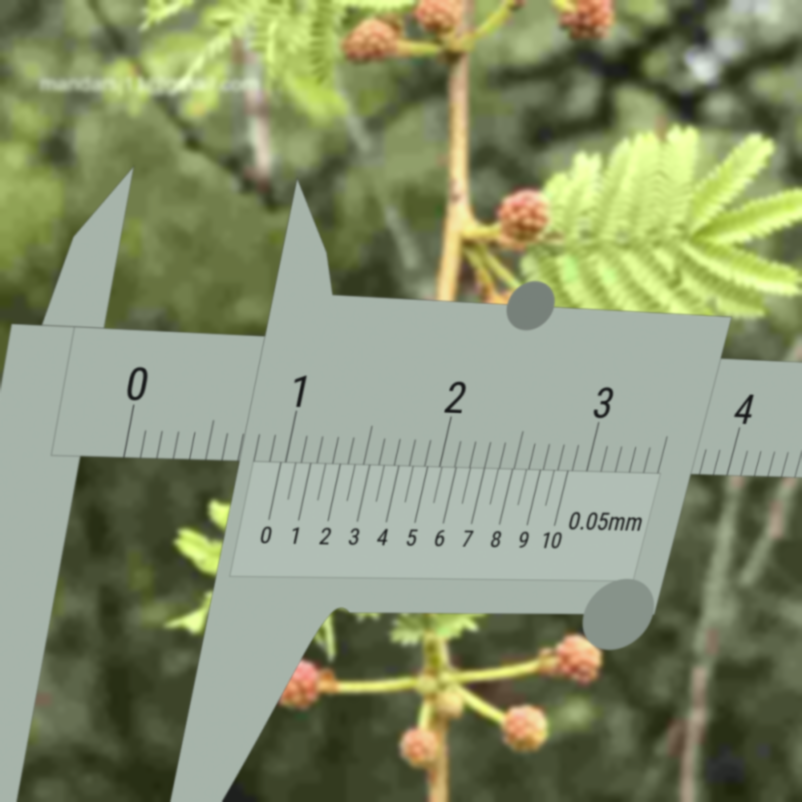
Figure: 9.7mm
